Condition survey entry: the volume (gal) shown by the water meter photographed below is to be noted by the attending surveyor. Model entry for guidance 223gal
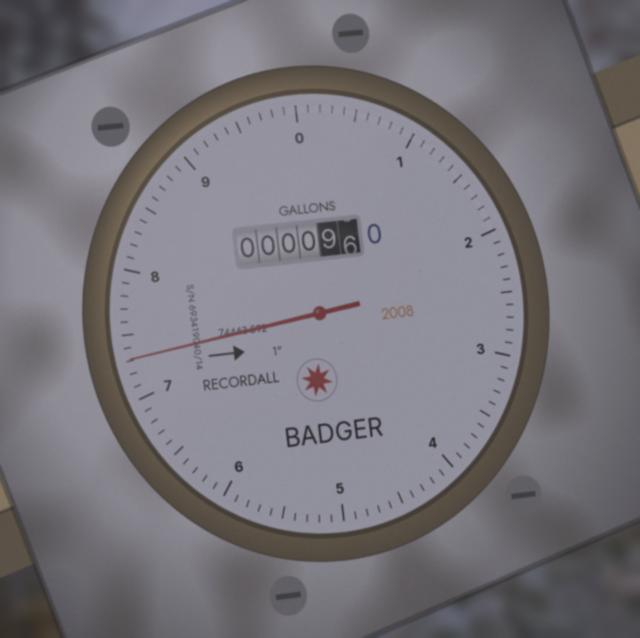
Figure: 957.3gal
